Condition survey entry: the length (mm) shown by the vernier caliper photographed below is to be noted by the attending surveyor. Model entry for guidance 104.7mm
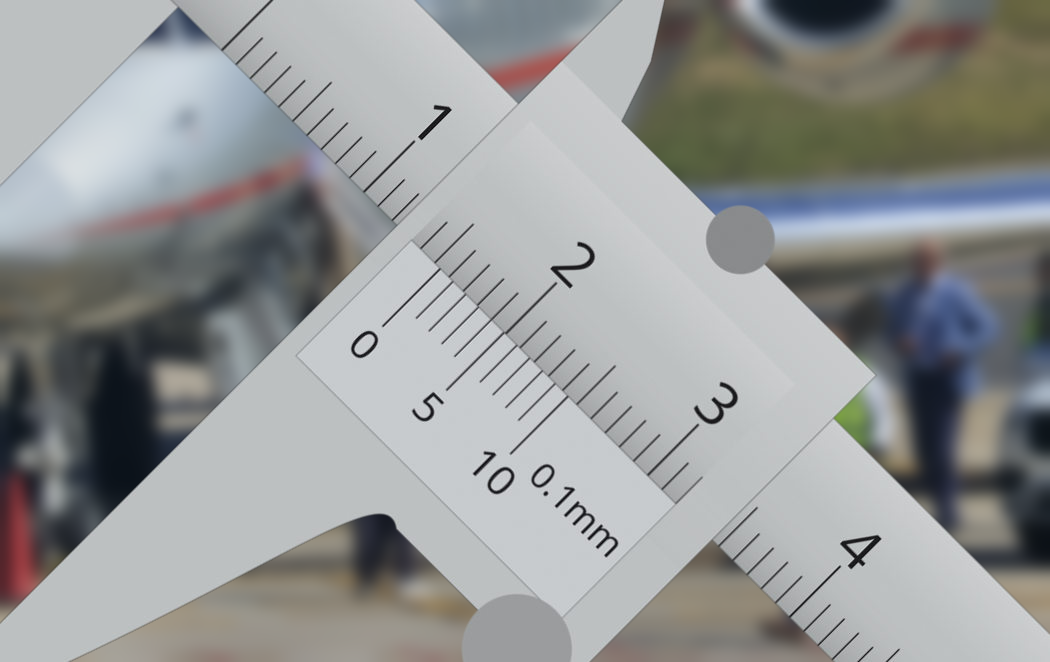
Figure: 15.4mm
